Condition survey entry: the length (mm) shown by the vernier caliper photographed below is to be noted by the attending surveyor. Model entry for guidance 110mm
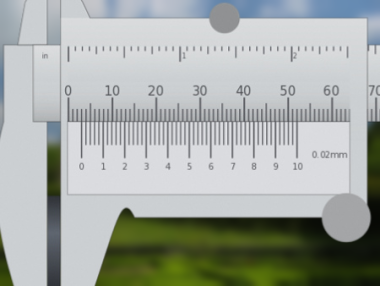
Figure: 3.0mm
